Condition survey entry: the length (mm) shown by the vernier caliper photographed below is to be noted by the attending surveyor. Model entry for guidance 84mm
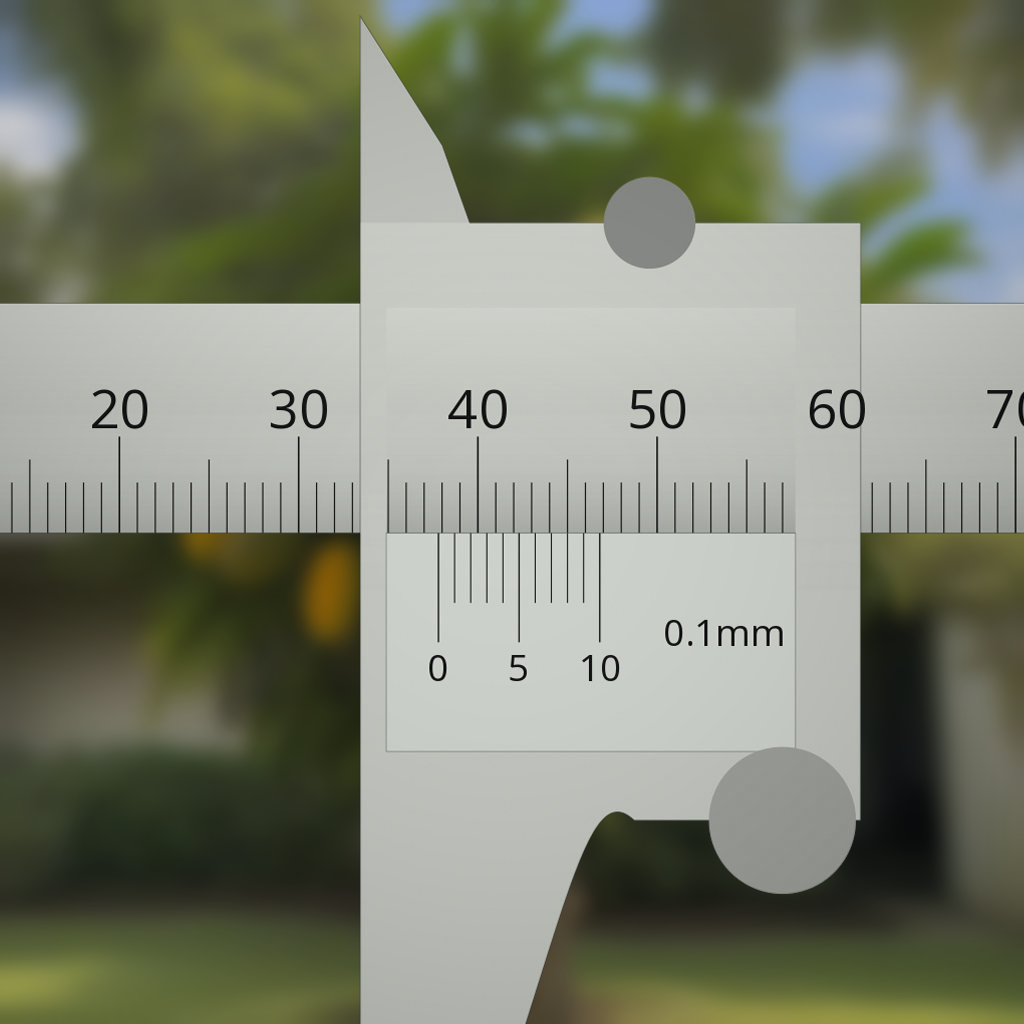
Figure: 37.8mm
